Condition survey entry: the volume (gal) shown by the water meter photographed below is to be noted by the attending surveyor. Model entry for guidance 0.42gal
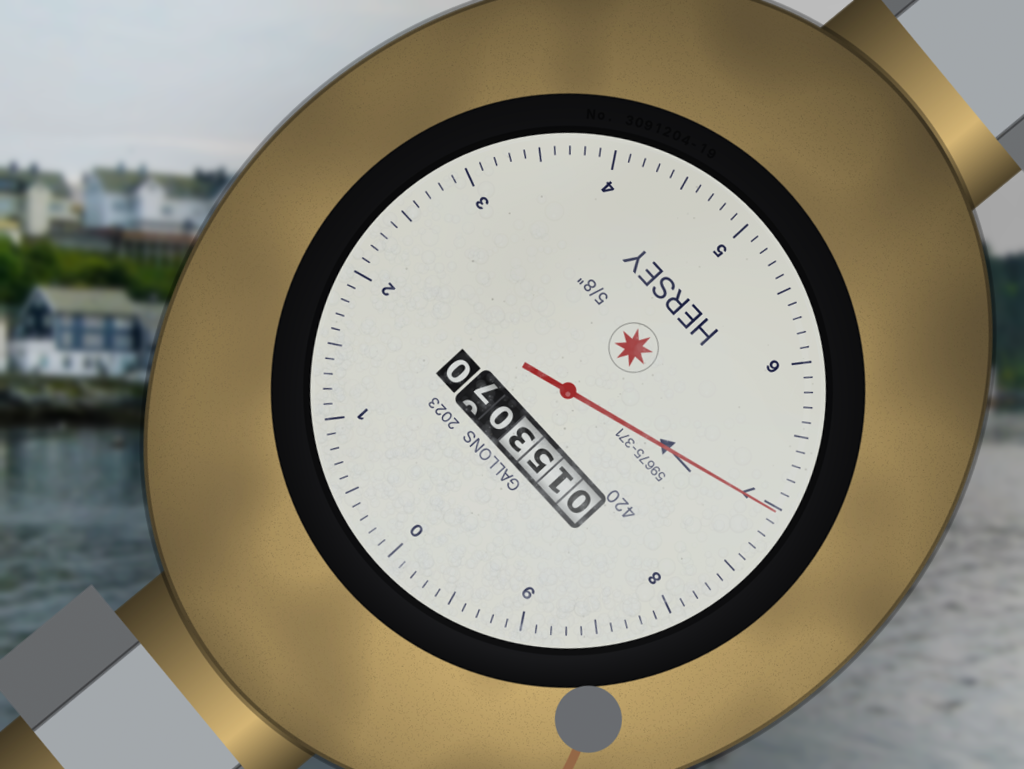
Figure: 153067.0gal
